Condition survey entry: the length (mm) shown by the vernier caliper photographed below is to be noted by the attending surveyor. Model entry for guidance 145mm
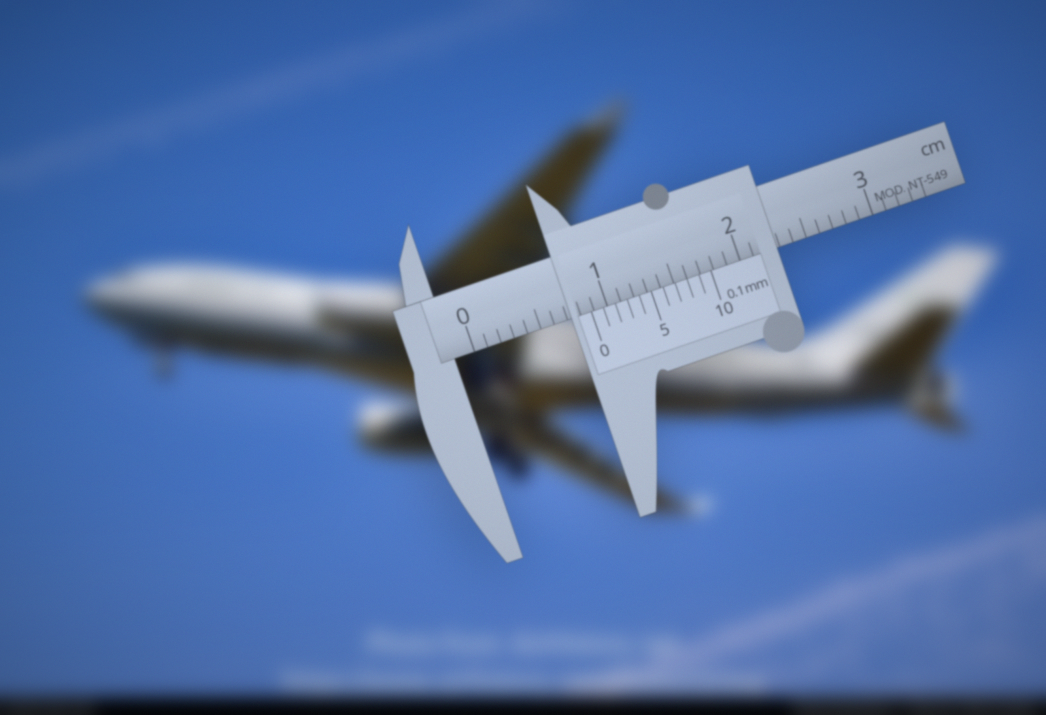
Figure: 8.8mm
